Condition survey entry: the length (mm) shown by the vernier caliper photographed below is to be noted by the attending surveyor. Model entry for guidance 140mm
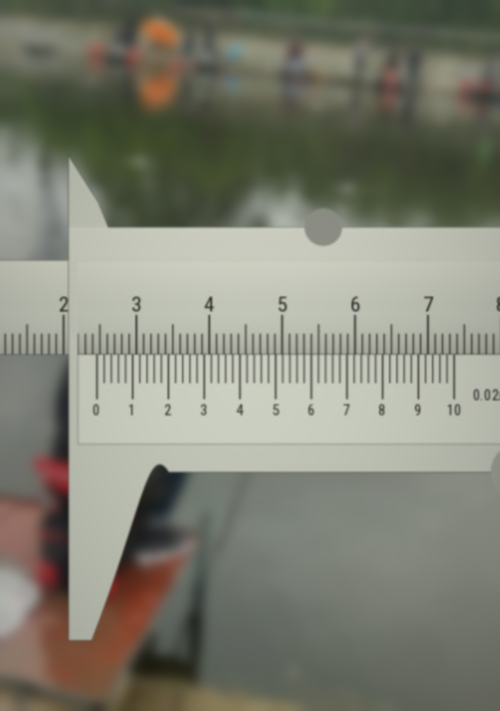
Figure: 24.6mm
